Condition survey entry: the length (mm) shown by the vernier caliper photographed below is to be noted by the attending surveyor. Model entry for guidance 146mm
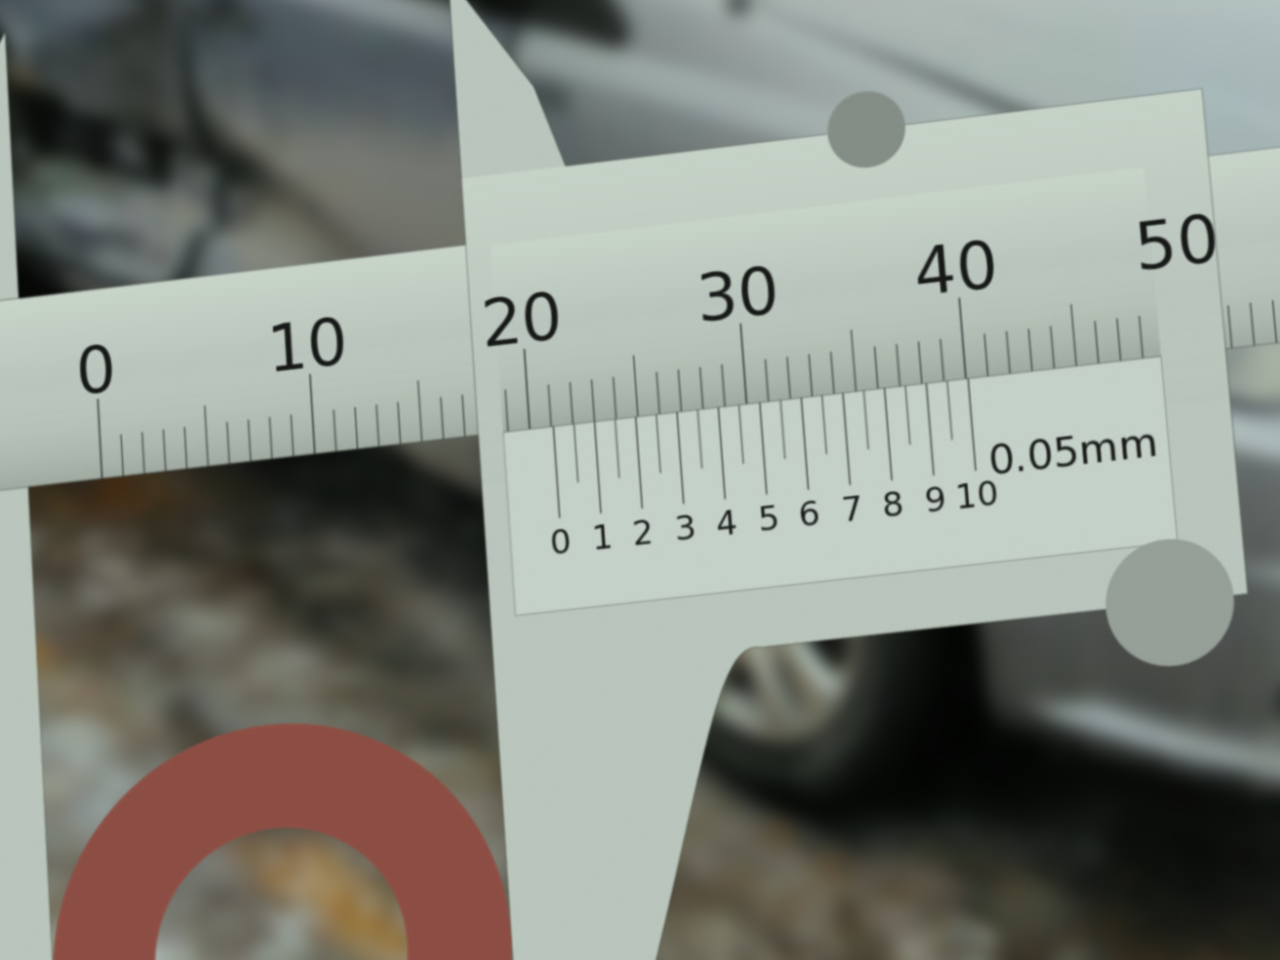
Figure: 21.1mm
